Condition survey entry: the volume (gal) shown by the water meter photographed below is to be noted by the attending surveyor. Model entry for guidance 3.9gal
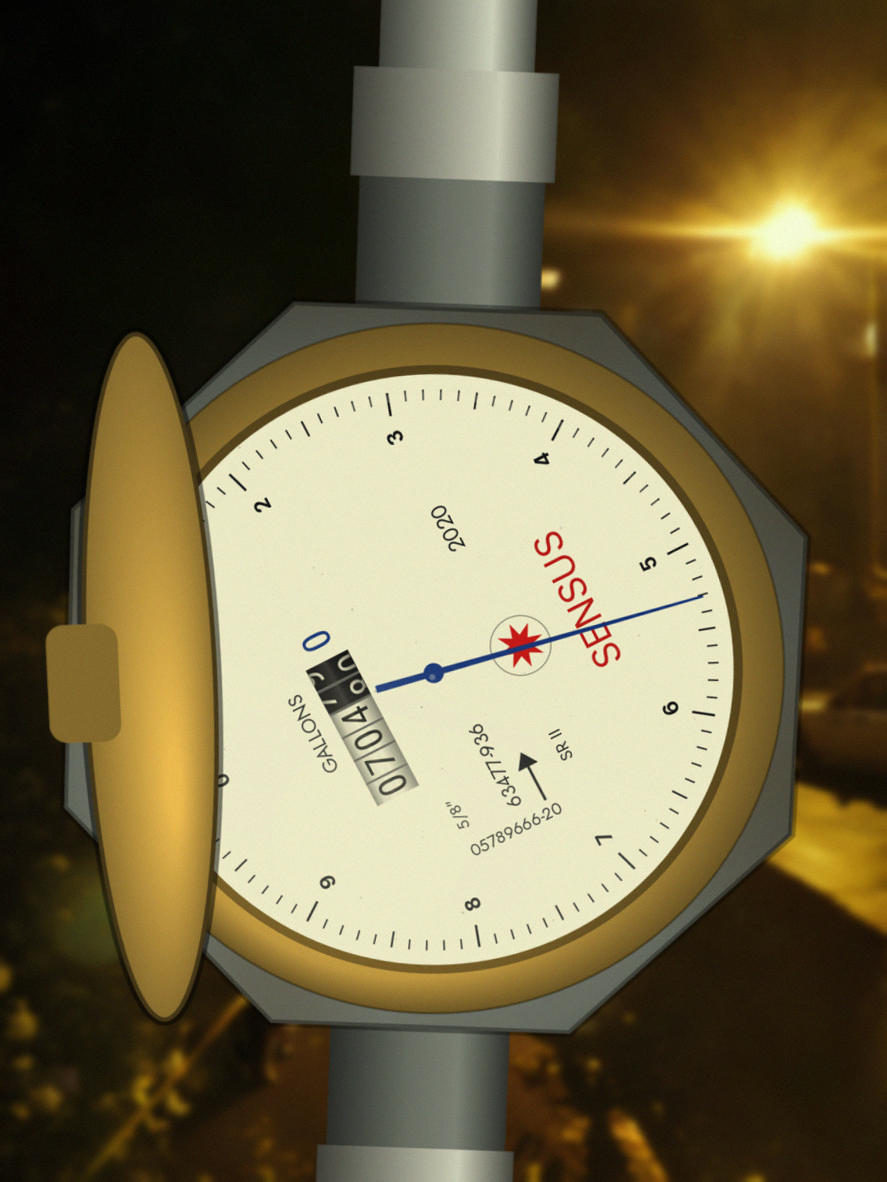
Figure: 704795.3gal
